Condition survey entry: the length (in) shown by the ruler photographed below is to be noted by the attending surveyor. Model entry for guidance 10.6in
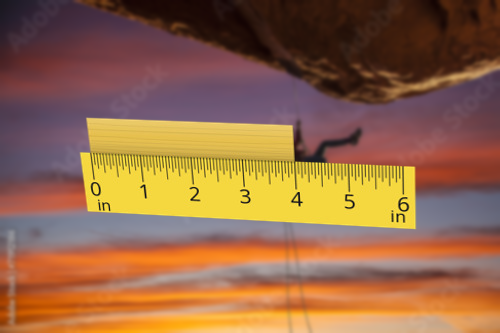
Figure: 4in
